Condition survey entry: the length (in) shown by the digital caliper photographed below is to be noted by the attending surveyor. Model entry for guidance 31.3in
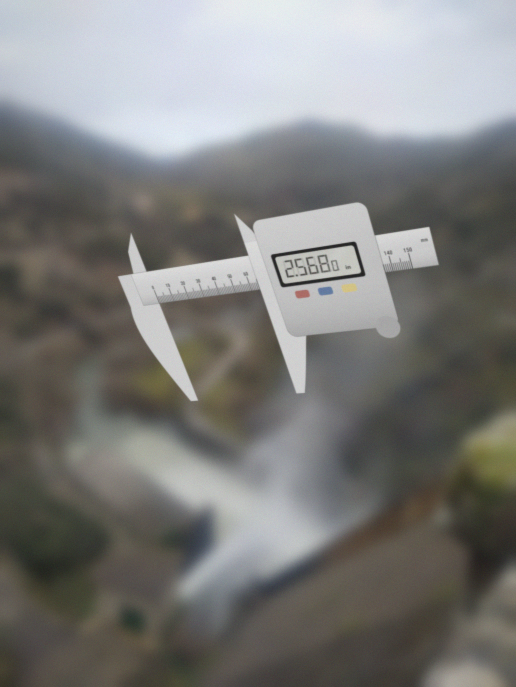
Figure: 2.5680in
